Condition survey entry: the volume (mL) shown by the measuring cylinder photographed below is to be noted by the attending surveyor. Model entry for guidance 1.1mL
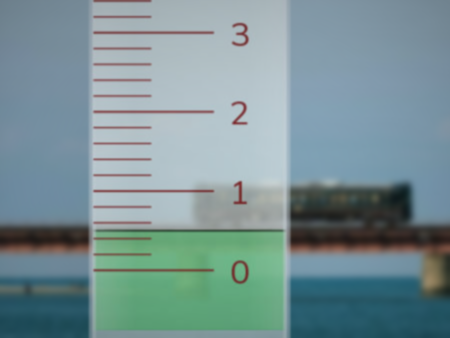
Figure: 0.5mL
